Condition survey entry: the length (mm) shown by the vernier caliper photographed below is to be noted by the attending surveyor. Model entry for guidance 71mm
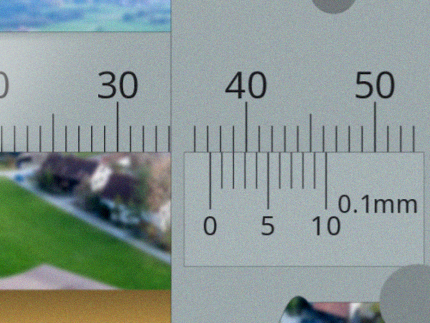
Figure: 37.2mm
